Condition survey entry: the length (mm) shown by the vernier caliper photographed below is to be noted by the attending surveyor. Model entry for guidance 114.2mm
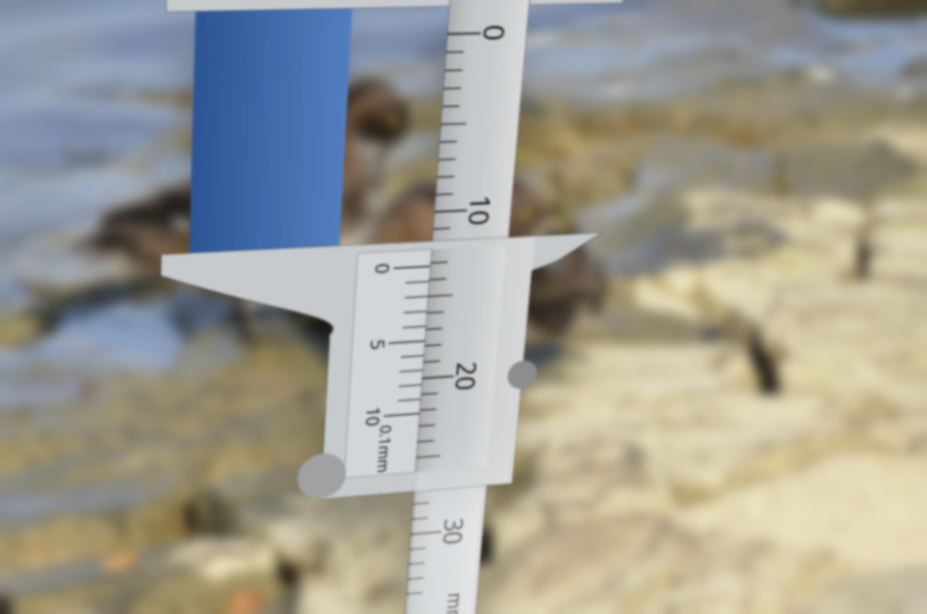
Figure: 13.2mm
